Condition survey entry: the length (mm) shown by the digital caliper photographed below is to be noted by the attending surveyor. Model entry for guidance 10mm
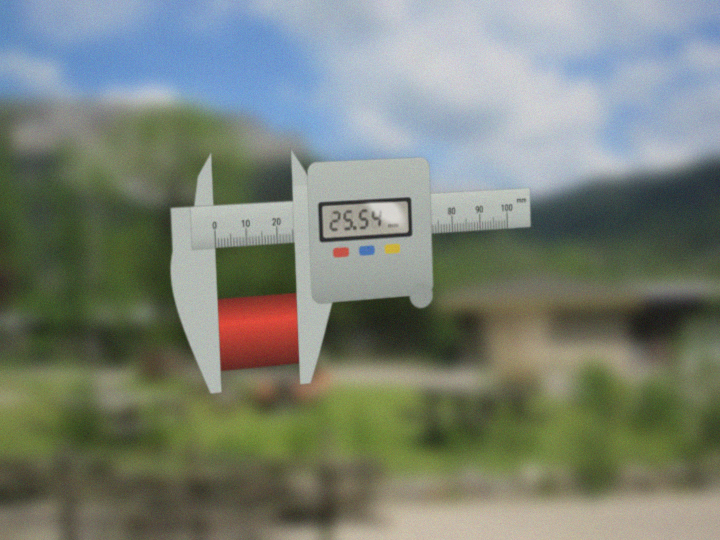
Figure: 25.54mm
